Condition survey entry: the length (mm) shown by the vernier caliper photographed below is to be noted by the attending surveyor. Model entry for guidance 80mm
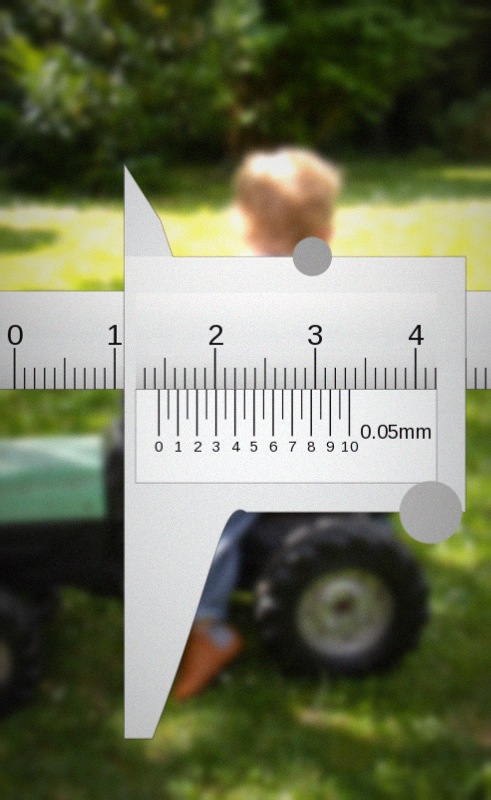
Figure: 14.4mm
